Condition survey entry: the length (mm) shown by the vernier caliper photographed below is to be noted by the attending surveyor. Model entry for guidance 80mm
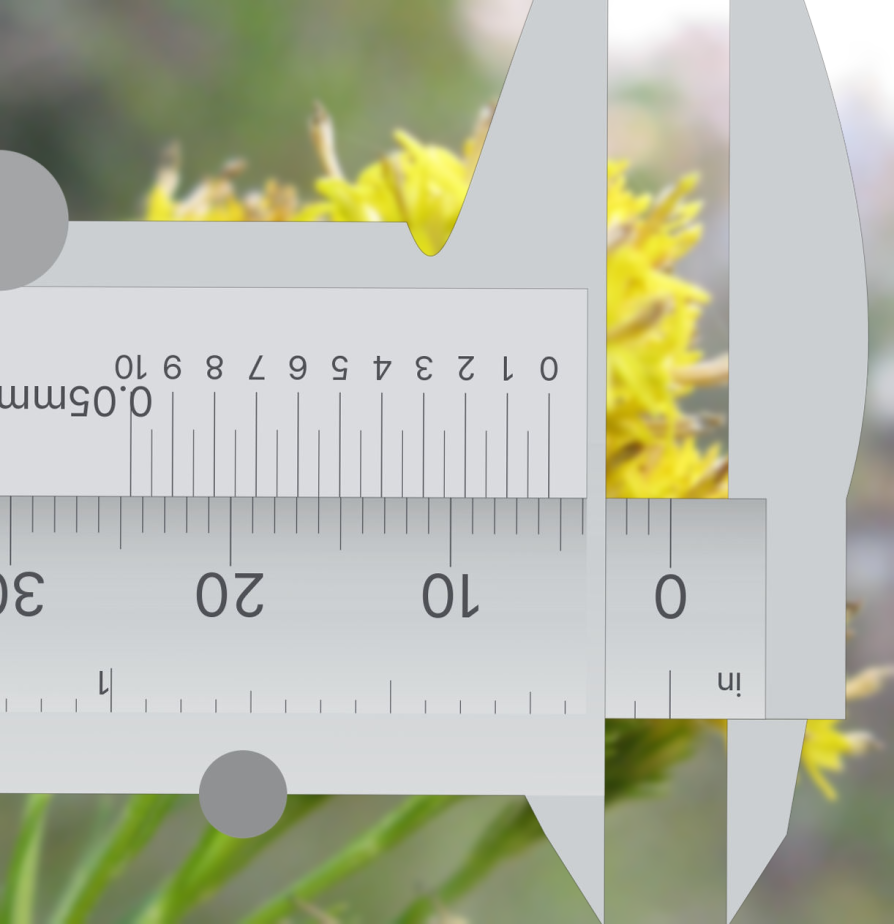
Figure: 5.55mm
